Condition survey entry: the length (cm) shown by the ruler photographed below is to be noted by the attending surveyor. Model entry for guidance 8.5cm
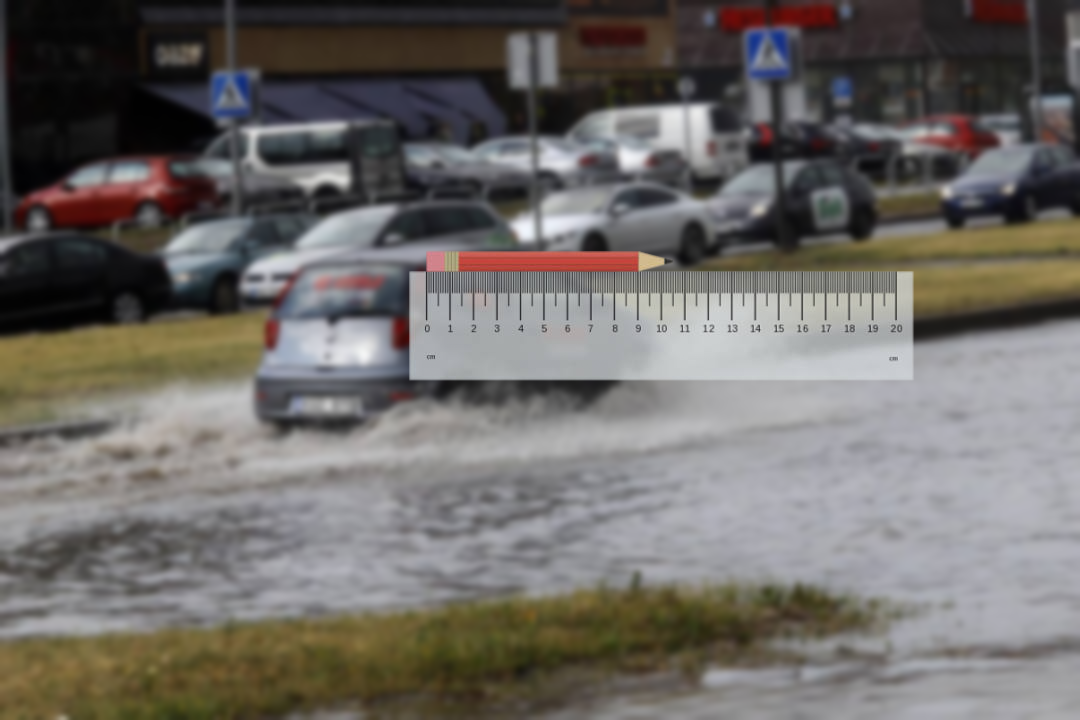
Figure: 10.5cm
